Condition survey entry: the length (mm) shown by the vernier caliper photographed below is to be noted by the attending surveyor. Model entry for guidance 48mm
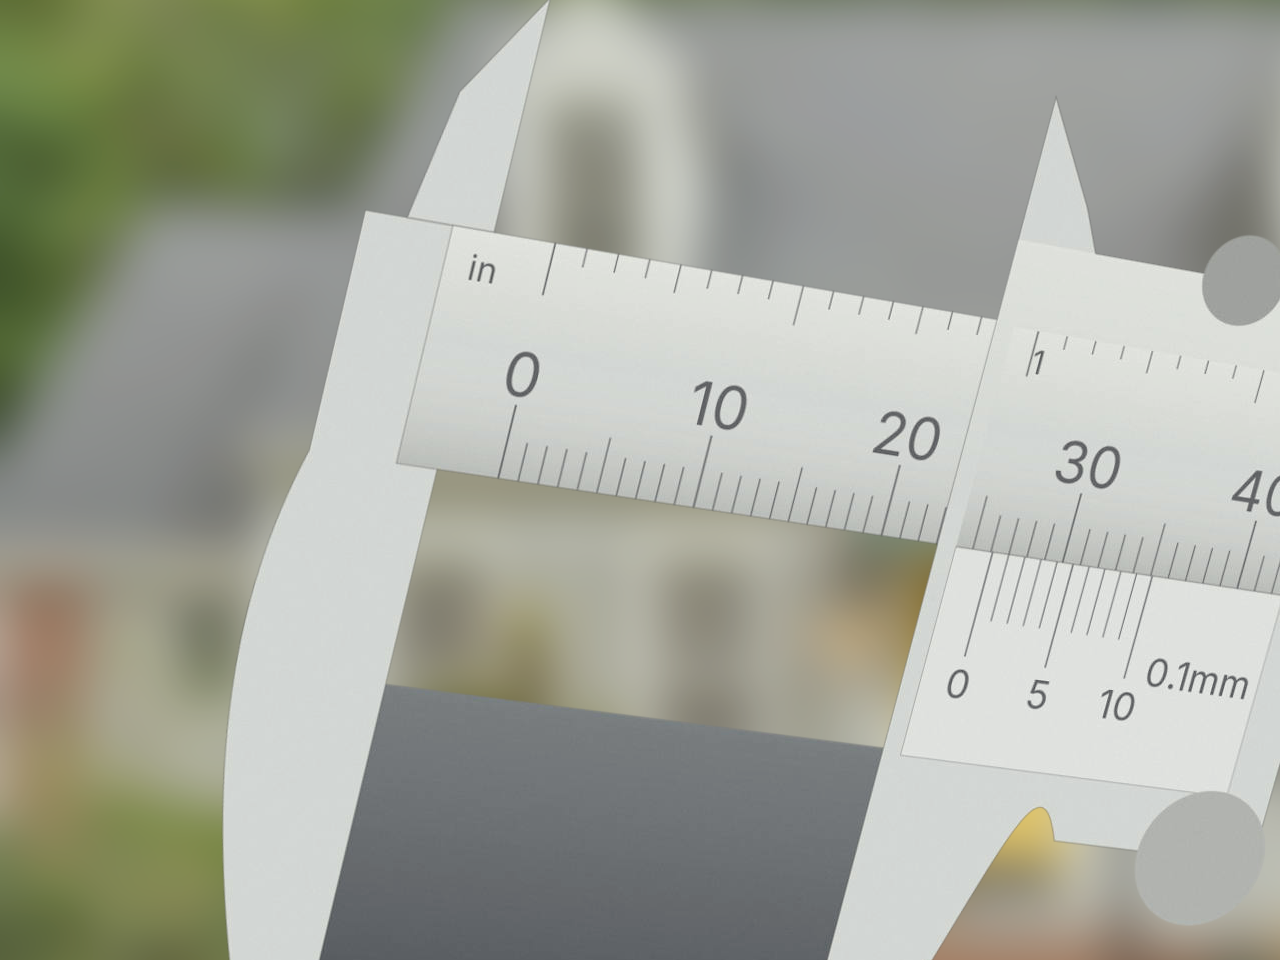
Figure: 26.1mm
